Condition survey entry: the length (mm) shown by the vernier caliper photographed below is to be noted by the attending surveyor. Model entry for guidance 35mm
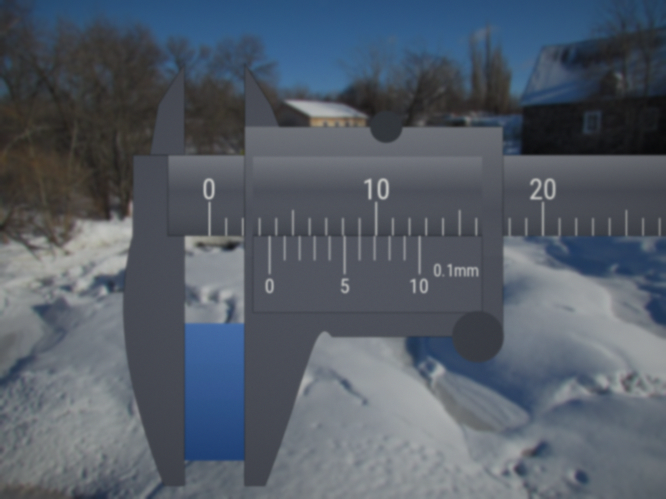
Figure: 3.6mm
